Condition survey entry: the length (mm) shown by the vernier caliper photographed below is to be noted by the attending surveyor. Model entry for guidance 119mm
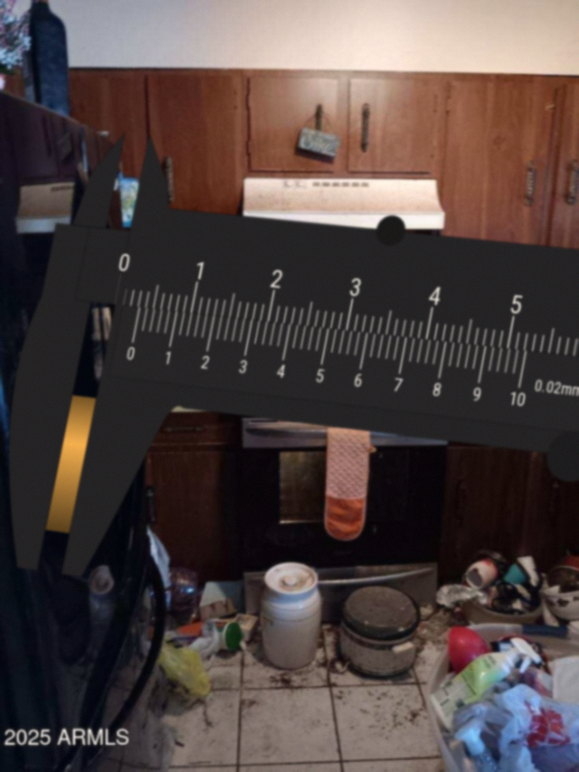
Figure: 3.2mm
